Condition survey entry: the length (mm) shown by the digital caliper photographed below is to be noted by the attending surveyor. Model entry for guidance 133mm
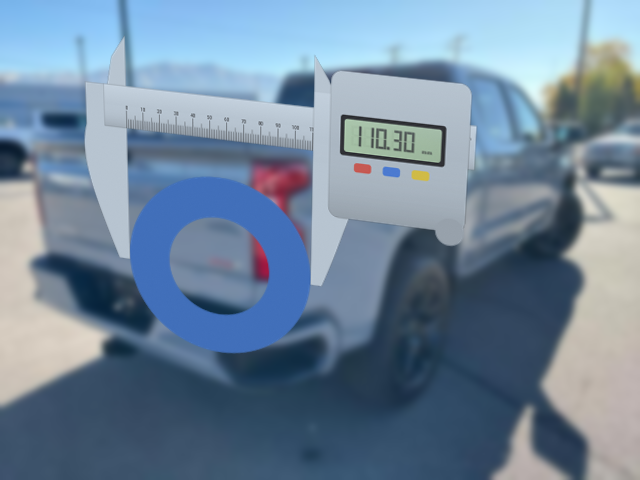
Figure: 110.30mm
